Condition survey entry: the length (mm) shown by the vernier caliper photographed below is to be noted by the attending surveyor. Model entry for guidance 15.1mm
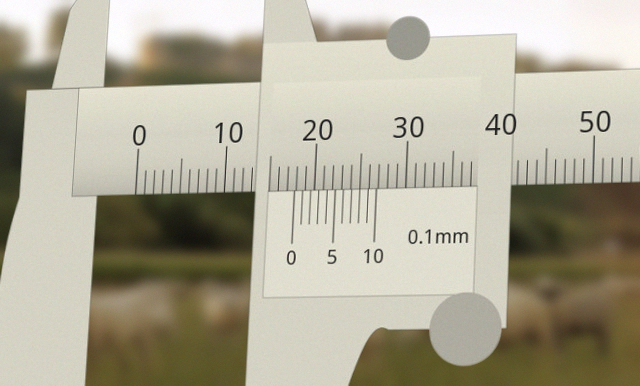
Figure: 17.8mm
